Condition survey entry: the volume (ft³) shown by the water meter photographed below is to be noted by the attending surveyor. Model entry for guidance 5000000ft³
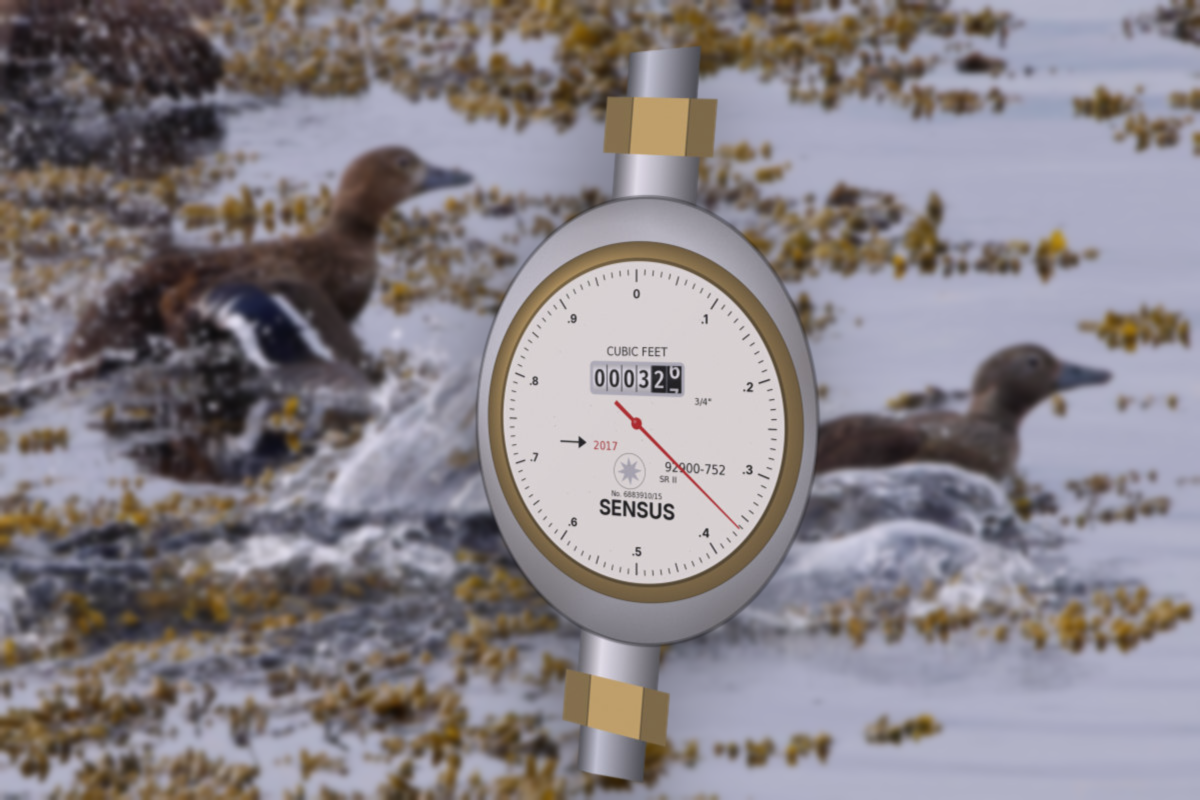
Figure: 326.36ft³
